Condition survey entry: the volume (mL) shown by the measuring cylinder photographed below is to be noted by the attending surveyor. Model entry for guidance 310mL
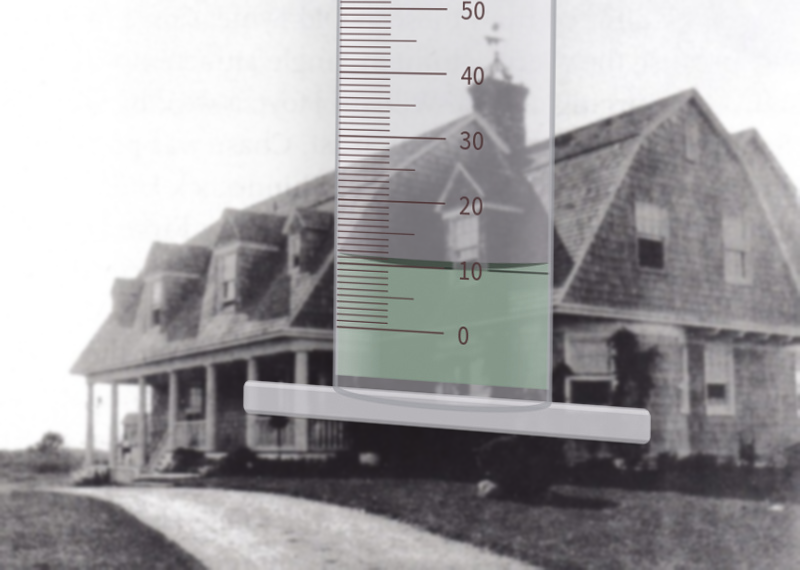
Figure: 10mL
